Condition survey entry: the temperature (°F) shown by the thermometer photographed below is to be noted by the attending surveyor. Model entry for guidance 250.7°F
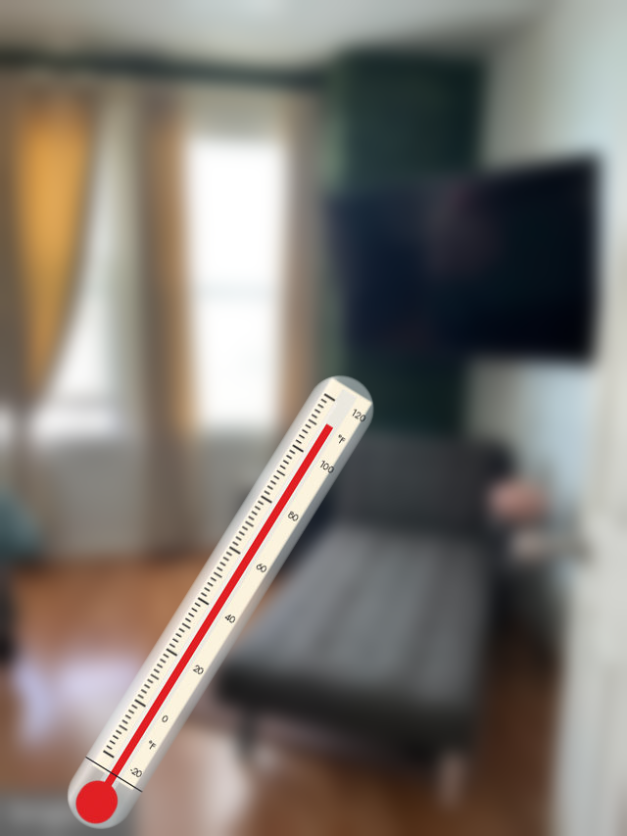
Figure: 112°F
